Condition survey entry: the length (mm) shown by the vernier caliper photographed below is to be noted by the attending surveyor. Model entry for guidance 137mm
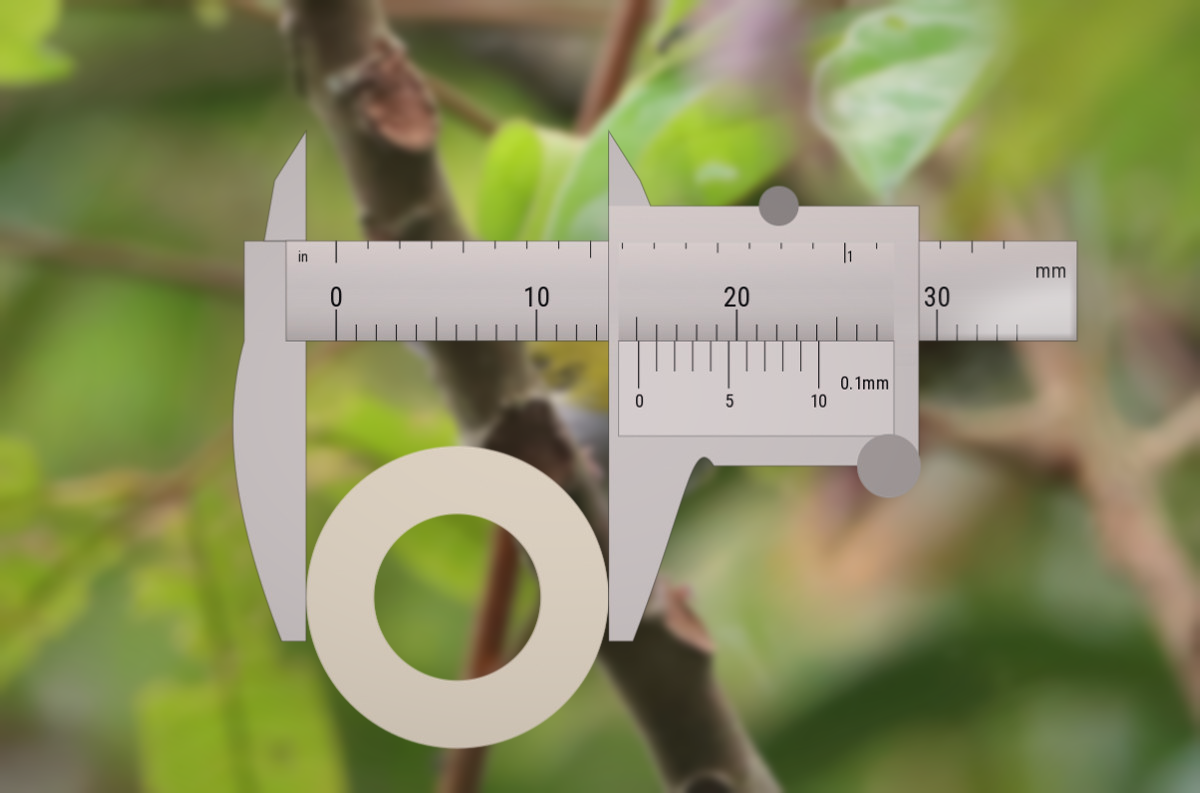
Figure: 15.1mm
